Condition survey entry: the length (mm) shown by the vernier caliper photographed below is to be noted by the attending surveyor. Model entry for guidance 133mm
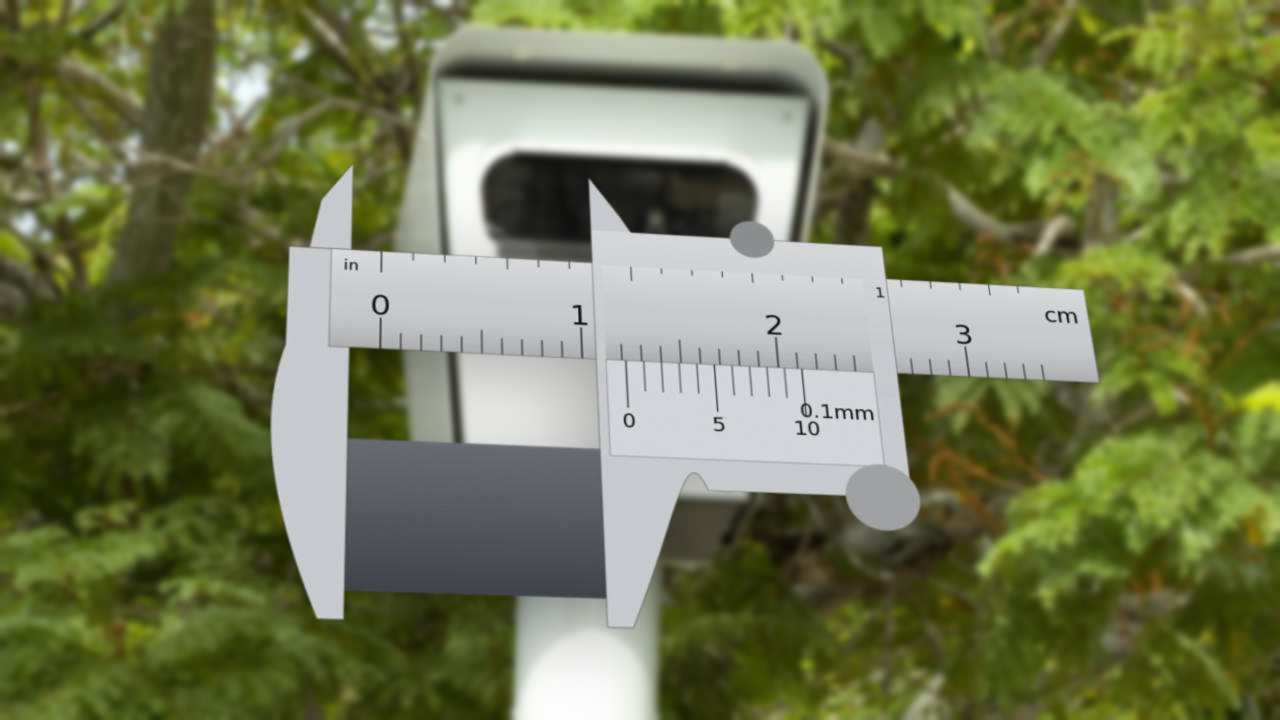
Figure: 12.2mm
